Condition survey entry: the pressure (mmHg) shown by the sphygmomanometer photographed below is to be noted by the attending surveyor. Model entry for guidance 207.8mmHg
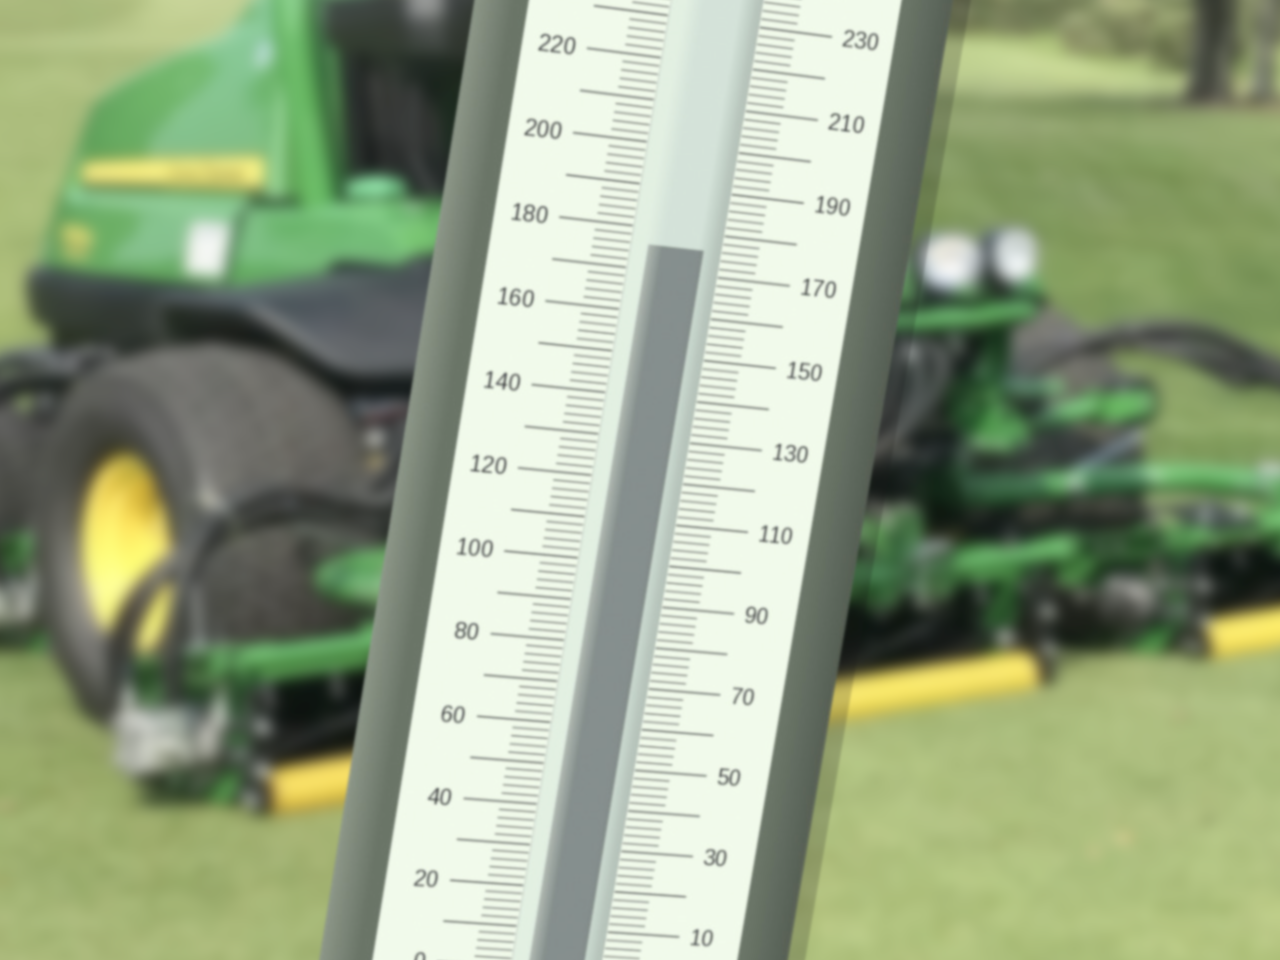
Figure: 176mmHg
